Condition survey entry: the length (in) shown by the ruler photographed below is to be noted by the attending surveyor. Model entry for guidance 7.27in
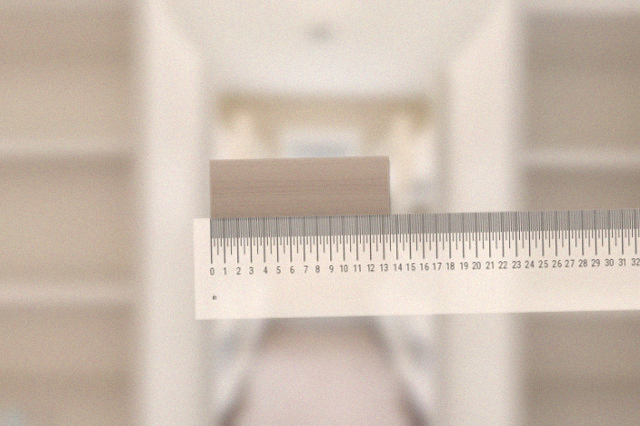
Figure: 13.5in
